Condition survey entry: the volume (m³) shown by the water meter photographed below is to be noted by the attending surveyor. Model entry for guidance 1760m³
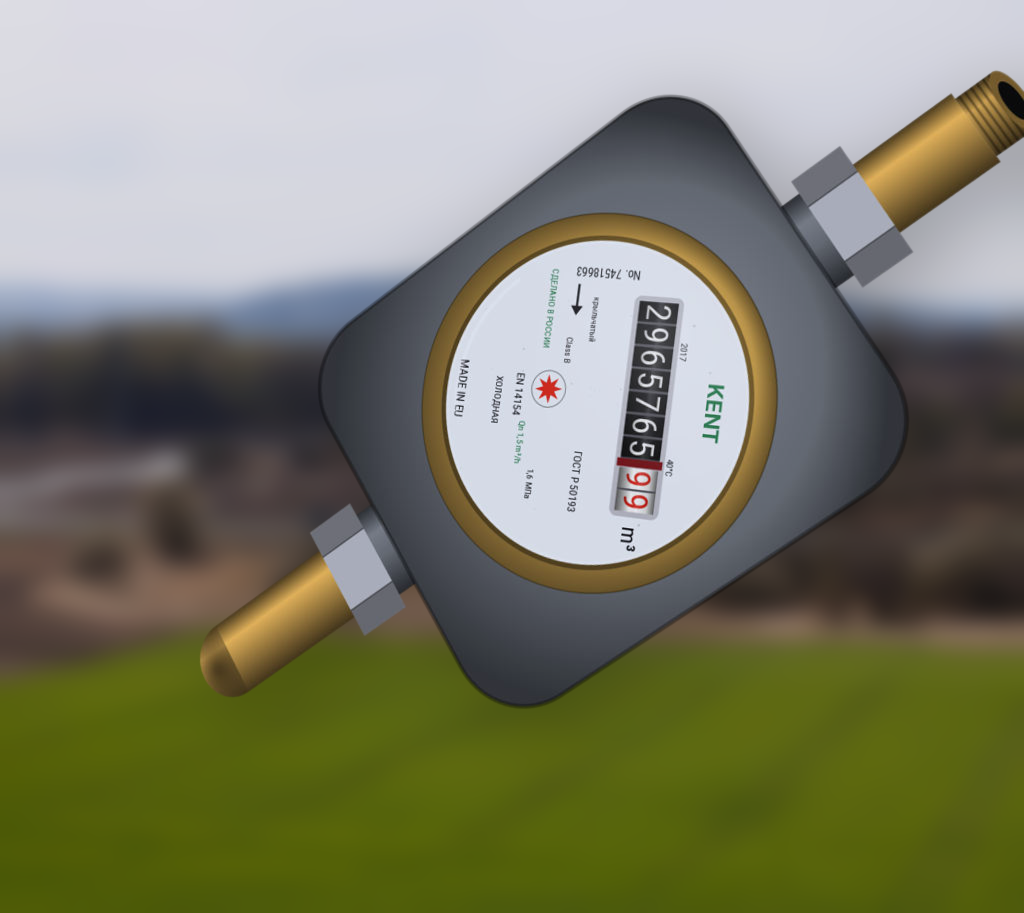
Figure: 2965765.99m³
